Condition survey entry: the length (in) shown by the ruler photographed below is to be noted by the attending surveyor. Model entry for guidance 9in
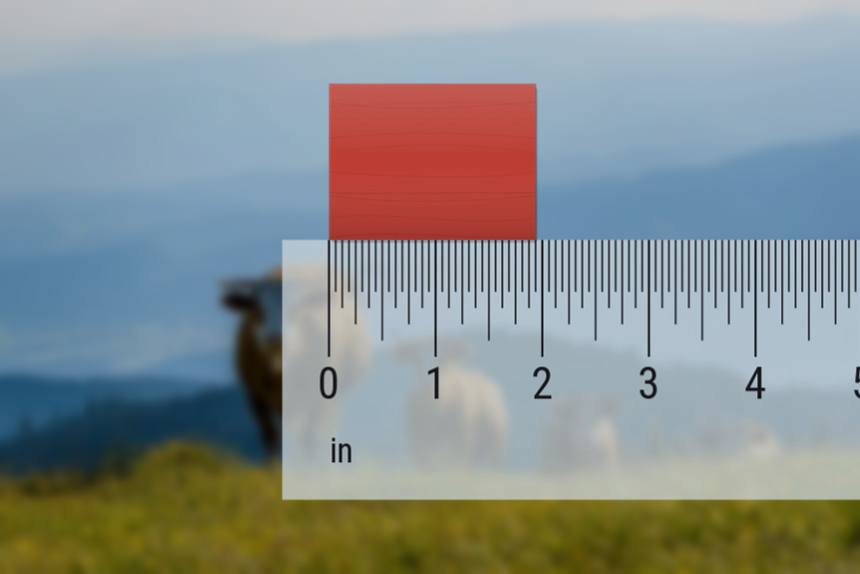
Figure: 1.9375in
